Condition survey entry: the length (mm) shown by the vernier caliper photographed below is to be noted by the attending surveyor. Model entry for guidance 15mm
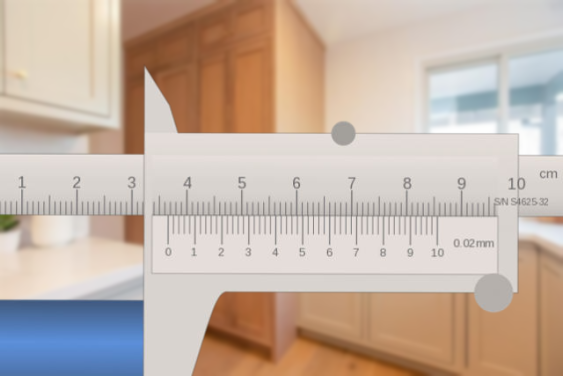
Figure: 36.6mm
